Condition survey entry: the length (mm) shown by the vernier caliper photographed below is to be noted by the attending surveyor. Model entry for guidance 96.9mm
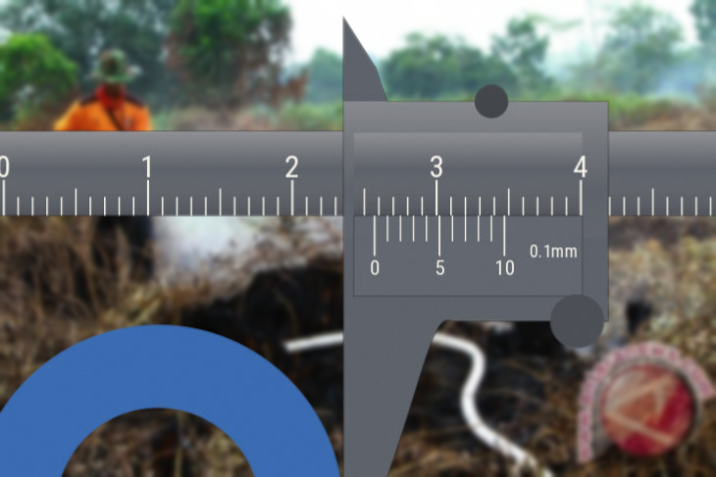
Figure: 25.7mm
